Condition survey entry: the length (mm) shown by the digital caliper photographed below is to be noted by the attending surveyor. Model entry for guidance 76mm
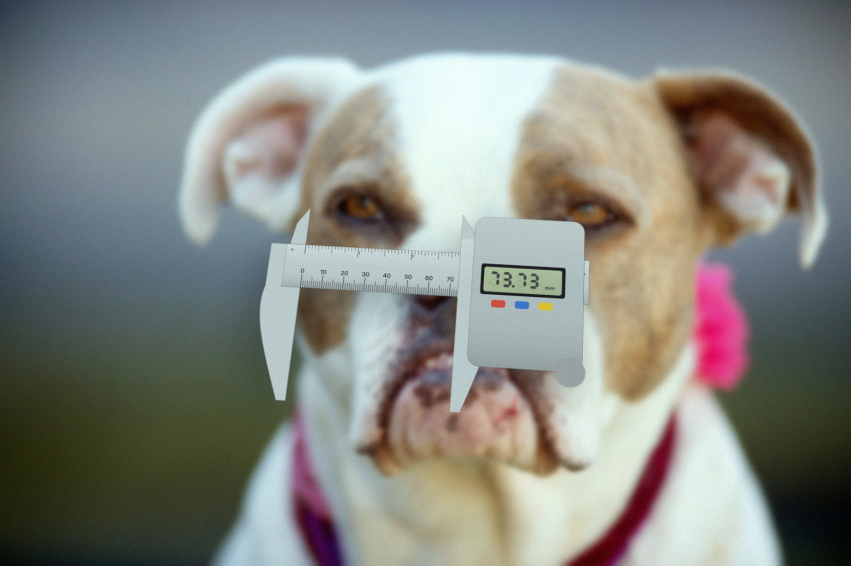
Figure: 73.73mm
